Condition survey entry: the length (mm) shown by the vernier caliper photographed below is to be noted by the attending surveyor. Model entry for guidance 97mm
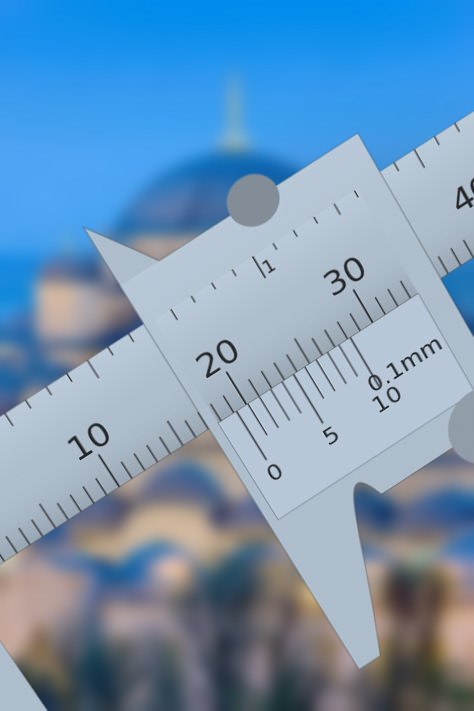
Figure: 19.2mm
